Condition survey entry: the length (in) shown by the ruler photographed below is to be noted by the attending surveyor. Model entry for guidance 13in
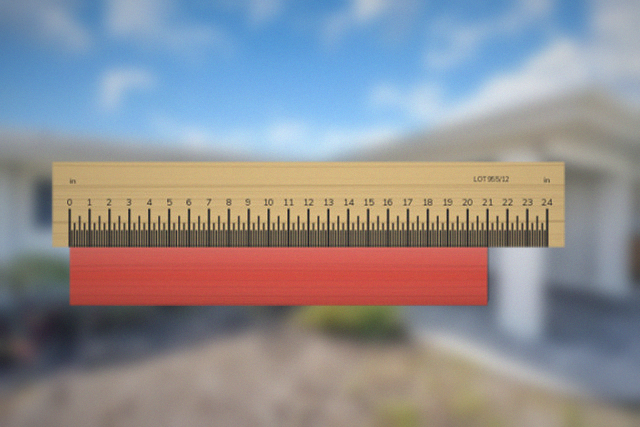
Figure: 21in
